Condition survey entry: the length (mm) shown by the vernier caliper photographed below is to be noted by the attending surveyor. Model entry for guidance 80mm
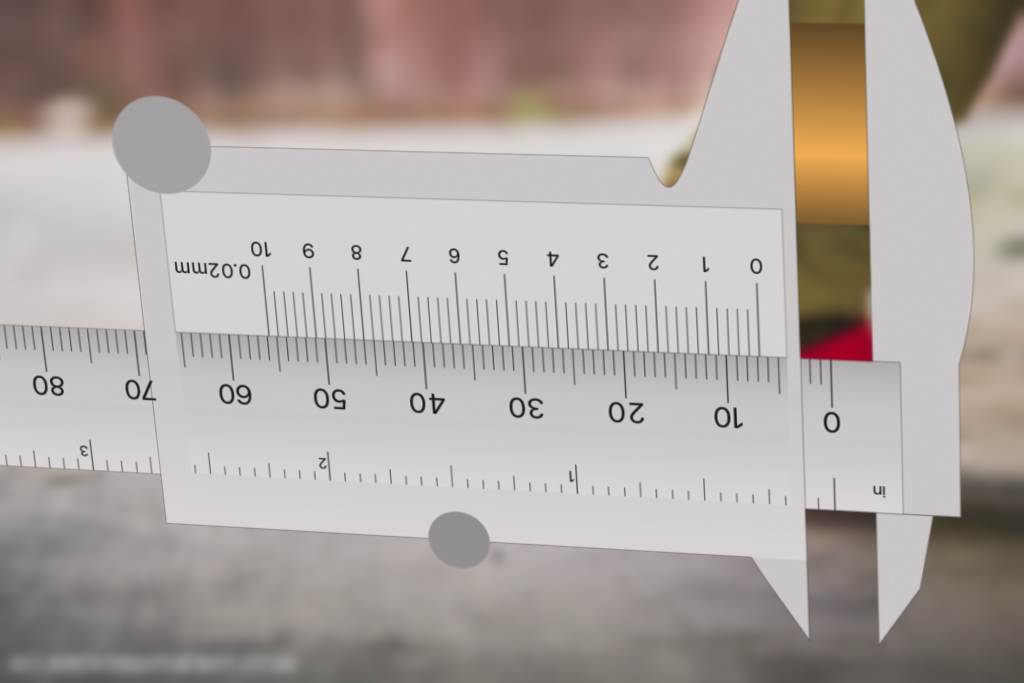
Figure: 6.8mm
